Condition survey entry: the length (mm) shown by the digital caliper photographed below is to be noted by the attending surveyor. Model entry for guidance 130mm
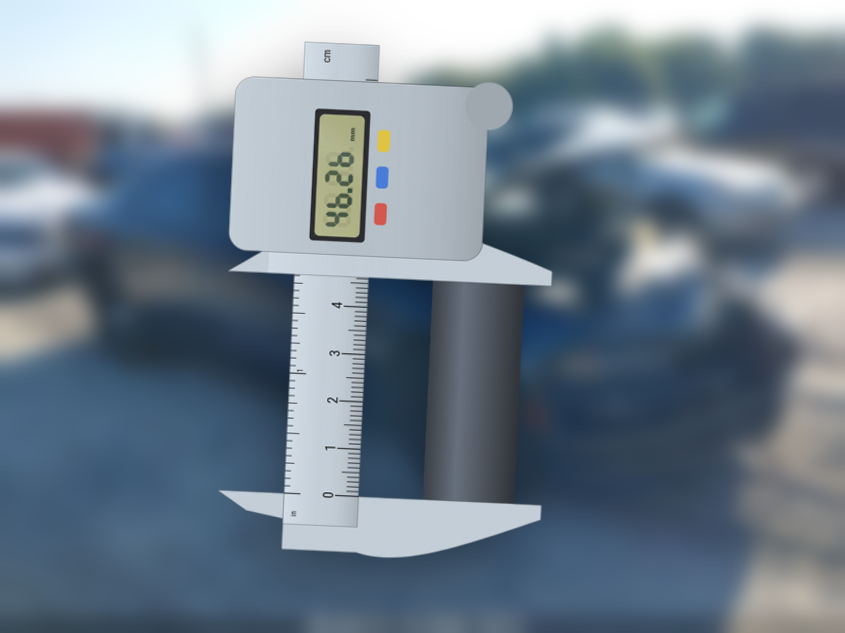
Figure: 46.26mm
